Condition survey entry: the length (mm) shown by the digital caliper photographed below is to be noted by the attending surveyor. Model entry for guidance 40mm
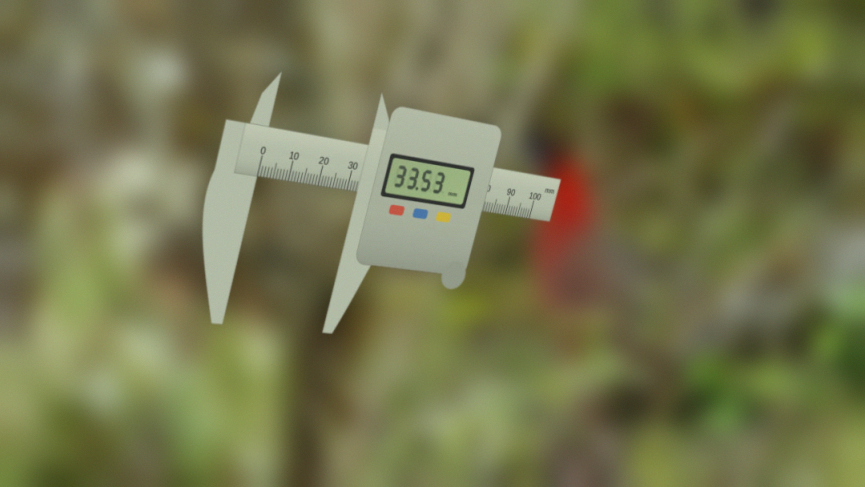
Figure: 33.53mm
